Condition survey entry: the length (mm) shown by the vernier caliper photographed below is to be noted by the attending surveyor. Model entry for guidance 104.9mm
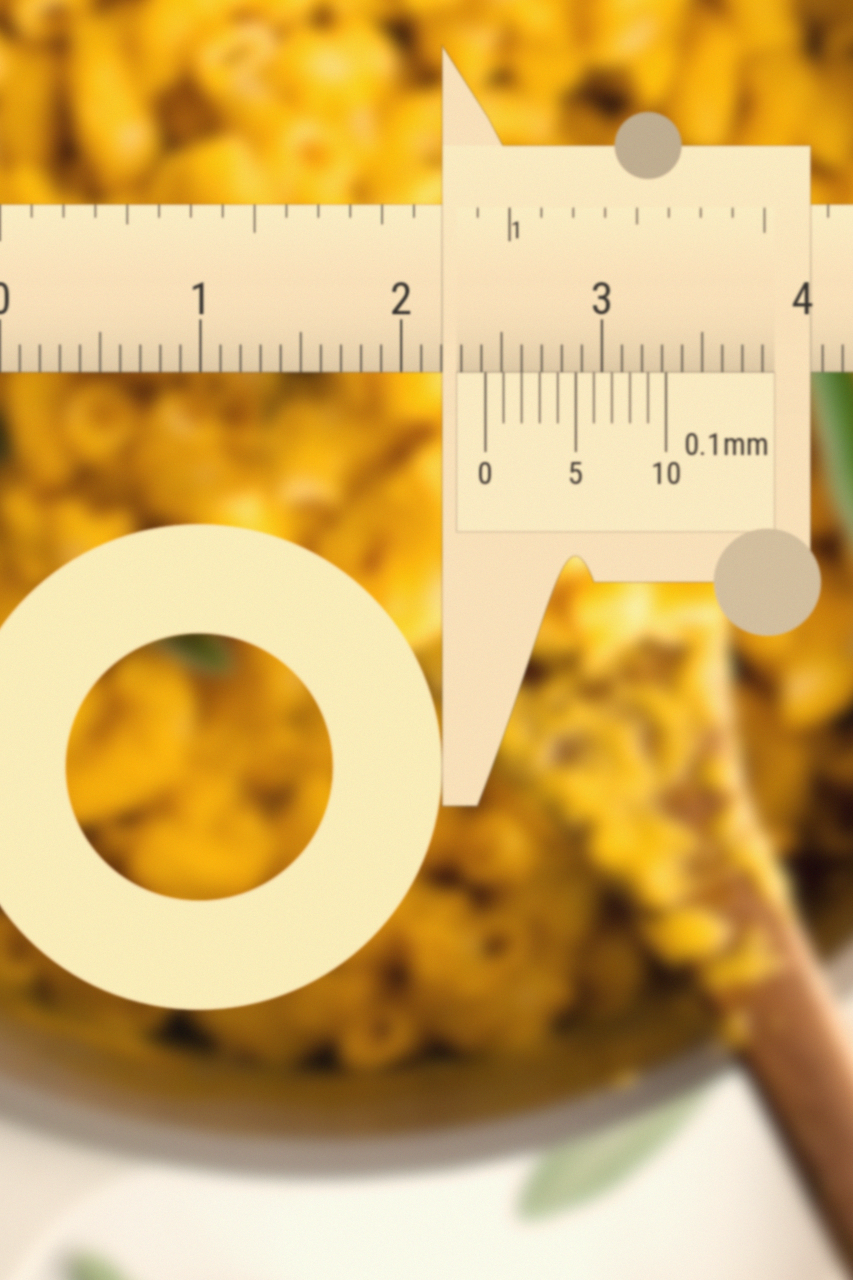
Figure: 24.2mm
